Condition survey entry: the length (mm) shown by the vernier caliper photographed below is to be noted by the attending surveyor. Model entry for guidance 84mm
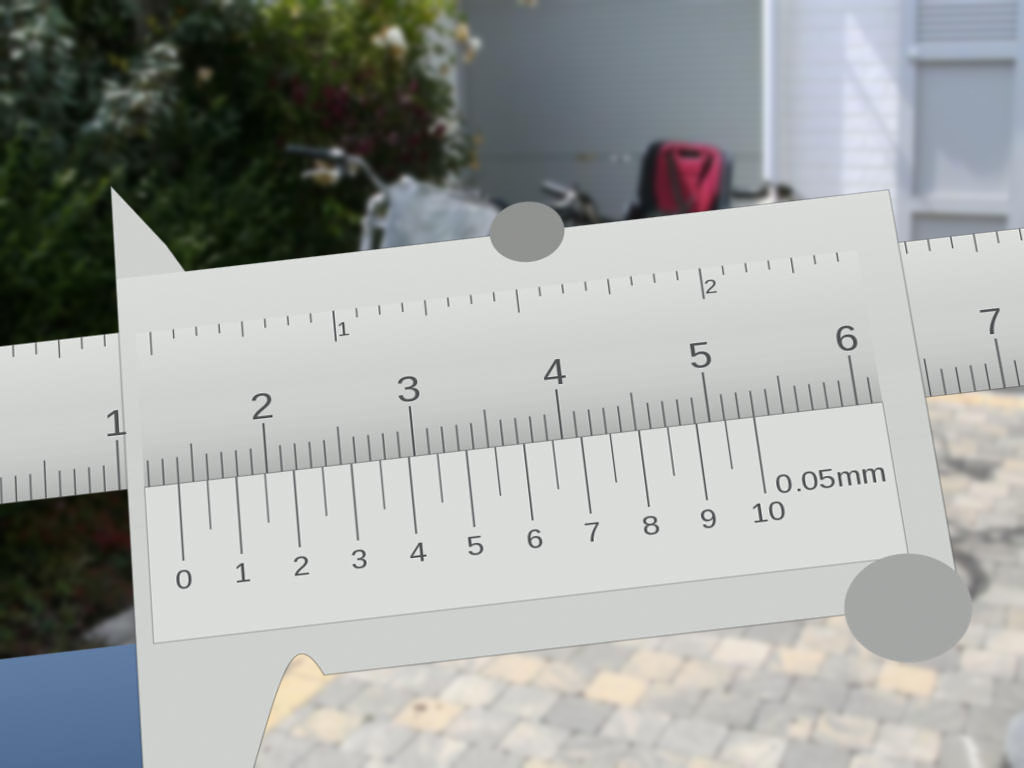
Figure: 14.0mm
